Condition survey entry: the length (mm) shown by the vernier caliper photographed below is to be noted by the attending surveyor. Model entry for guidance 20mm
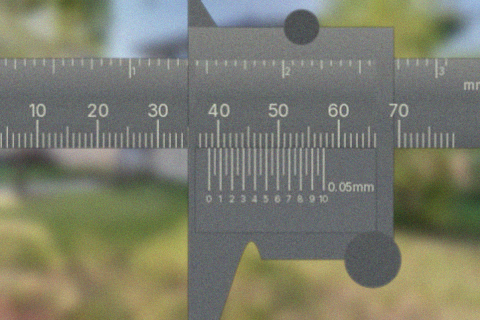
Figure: 38.5mm
